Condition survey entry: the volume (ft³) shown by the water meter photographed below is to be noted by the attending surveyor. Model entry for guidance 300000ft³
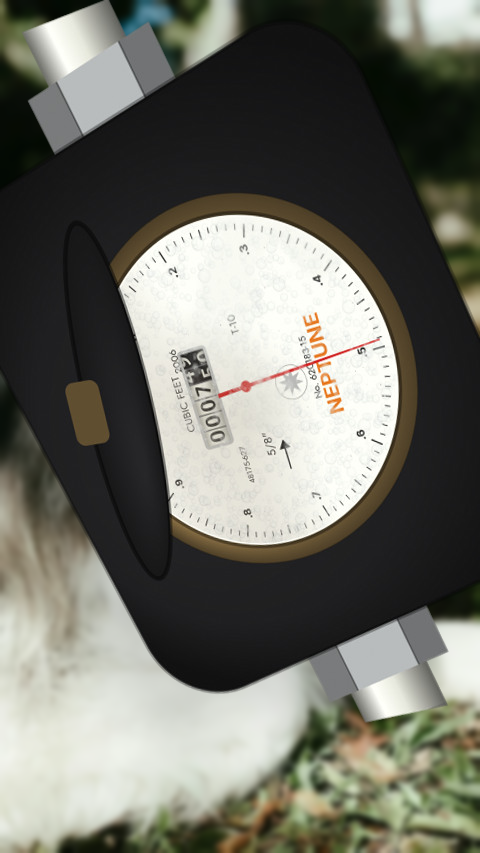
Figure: 749.49ft³
